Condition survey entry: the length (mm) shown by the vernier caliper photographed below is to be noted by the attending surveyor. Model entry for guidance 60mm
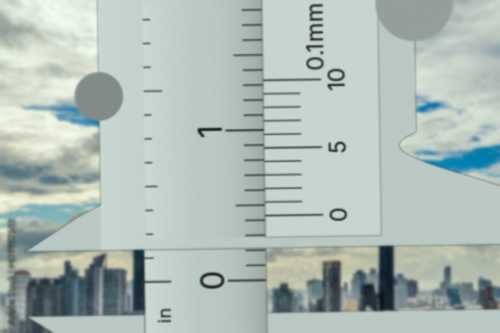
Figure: 4.3mm
